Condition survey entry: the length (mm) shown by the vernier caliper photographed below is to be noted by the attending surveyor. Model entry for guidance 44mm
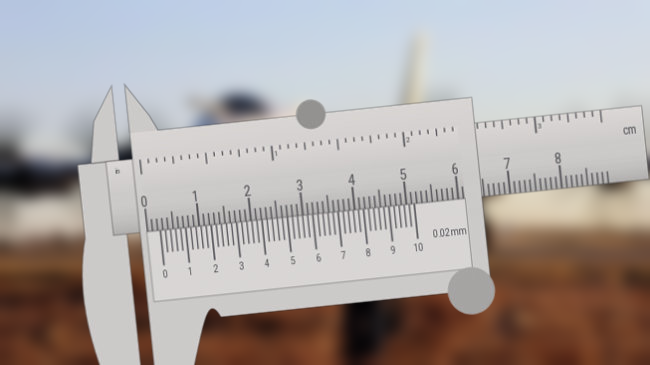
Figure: 2.5mm
